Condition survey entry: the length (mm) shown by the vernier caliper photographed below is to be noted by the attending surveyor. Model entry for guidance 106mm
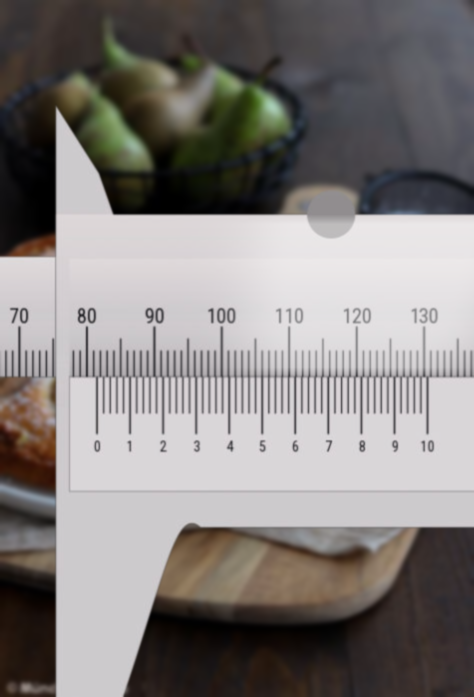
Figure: 81.5mm
